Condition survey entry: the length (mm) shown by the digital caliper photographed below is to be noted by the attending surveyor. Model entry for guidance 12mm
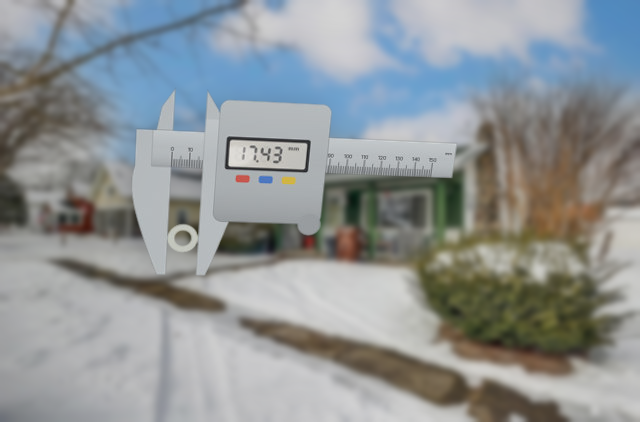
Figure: 17.43mm
